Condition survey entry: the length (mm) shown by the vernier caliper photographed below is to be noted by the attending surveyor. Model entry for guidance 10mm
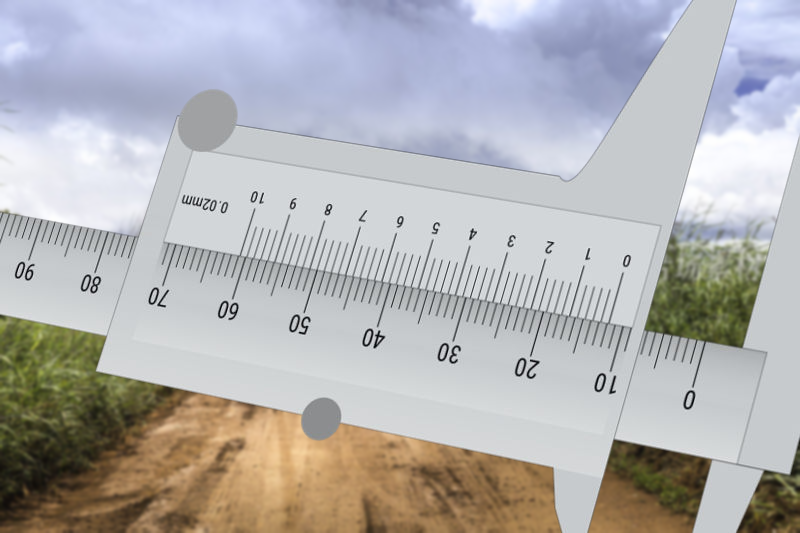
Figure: 11.8mm
